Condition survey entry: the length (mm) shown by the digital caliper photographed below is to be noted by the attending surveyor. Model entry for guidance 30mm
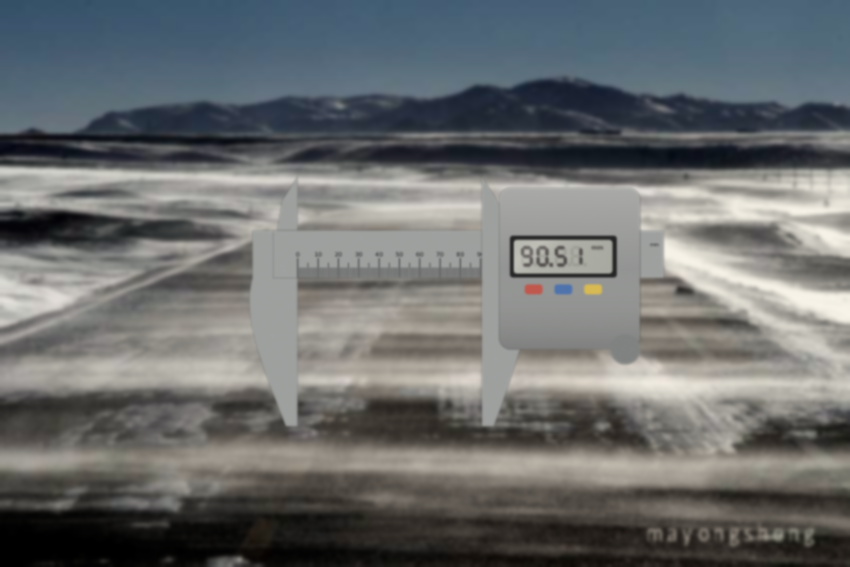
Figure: 90.51mm
